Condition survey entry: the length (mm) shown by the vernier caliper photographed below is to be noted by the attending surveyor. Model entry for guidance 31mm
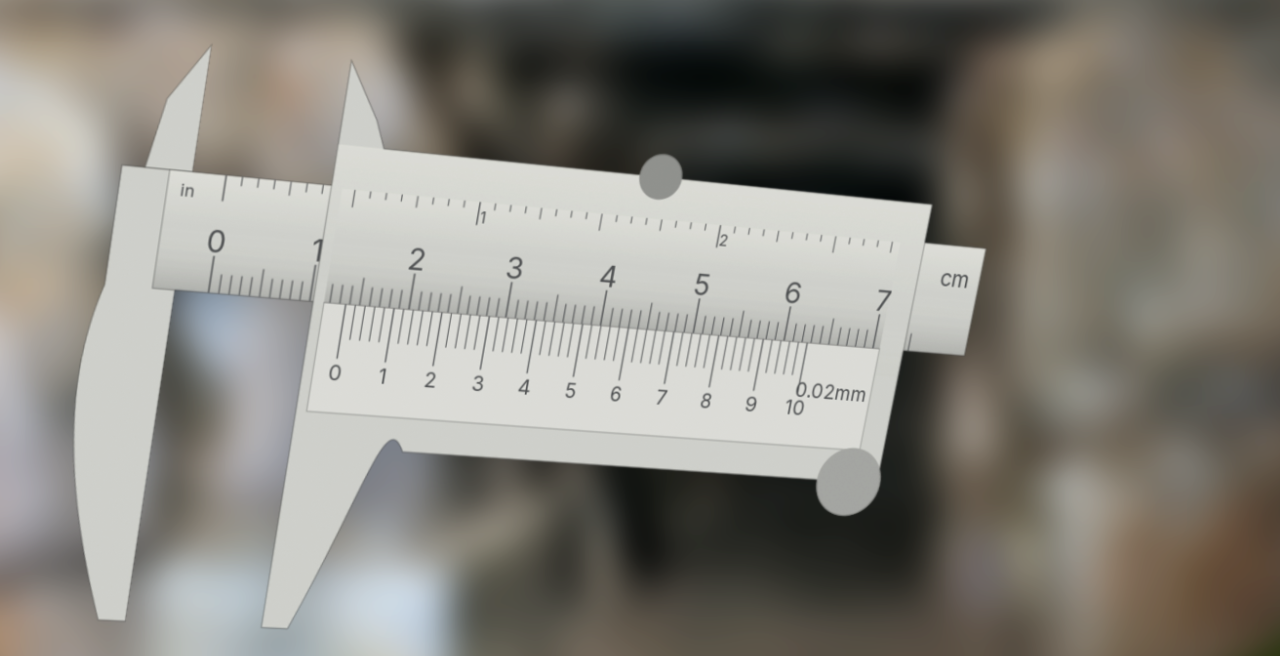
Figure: 13.6mm
